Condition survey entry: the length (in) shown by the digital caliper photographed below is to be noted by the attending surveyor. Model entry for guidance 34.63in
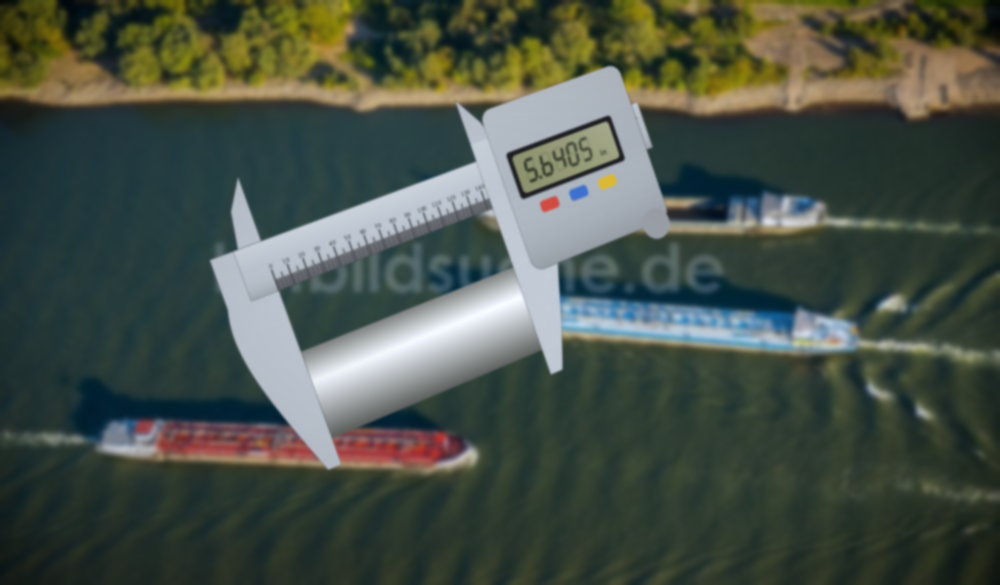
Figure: 5.6405in
